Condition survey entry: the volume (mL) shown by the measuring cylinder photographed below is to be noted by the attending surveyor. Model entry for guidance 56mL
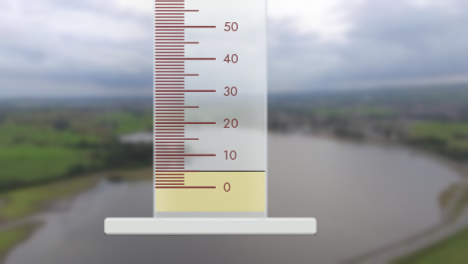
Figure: 5mL
